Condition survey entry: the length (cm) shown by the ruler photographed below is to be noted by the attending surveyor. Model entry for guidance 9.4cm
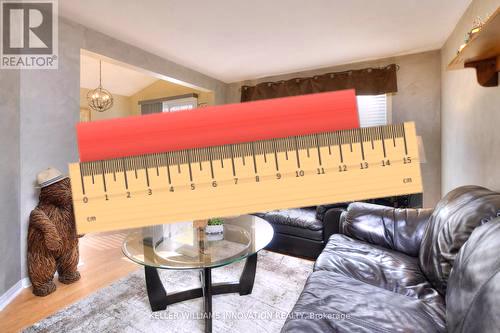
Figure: 13cm
